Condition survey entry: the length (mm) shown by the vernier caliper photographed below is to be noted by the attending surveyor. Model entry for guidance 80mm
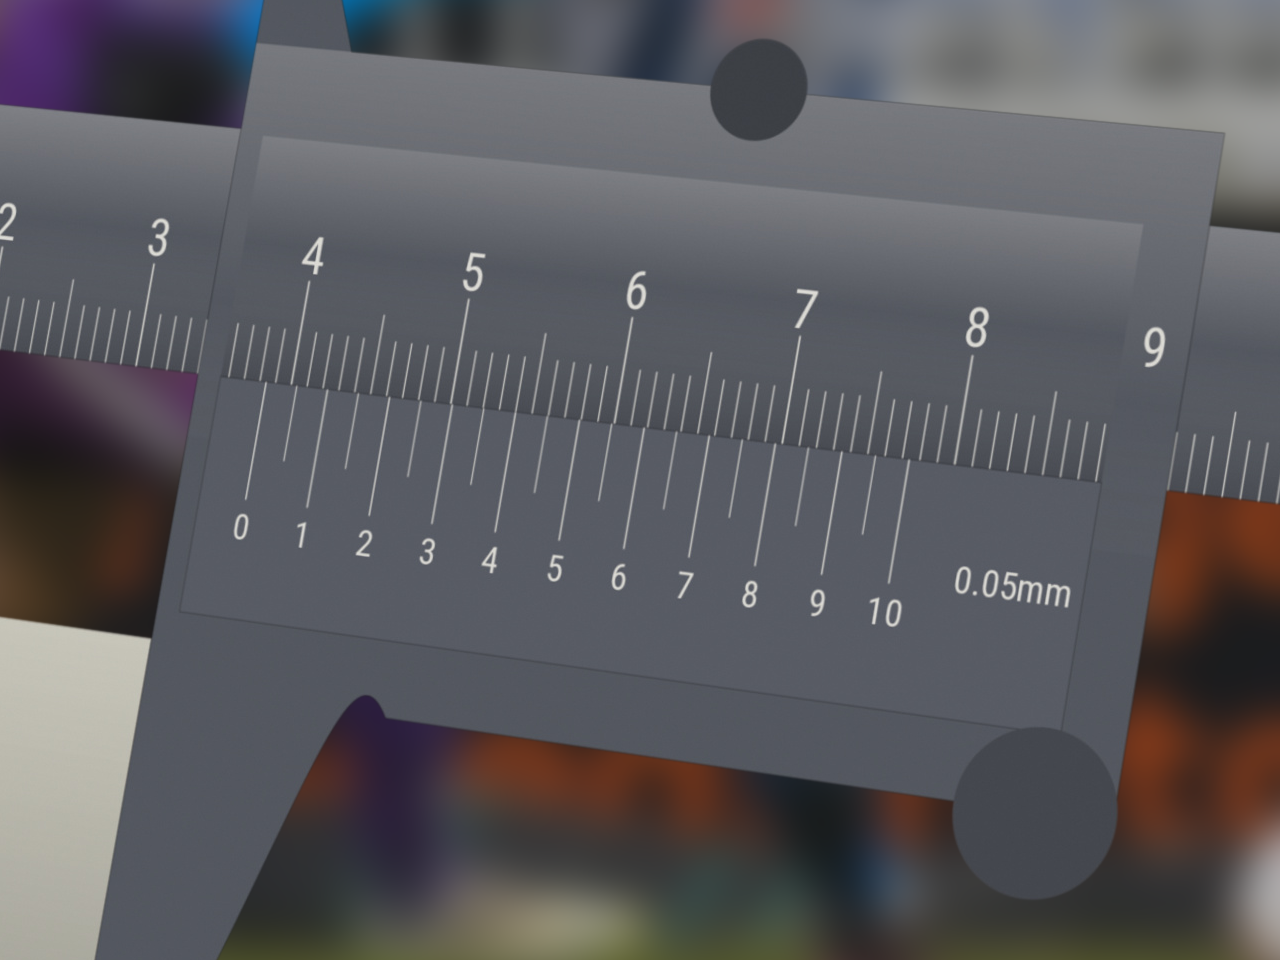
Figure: 38.4mm
